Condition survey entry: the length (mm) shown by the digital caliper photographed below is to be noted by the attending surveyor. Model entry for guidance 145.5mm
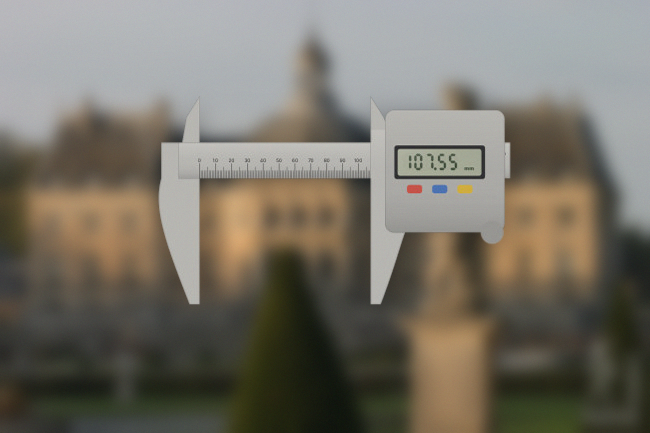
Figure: 107.55mm
